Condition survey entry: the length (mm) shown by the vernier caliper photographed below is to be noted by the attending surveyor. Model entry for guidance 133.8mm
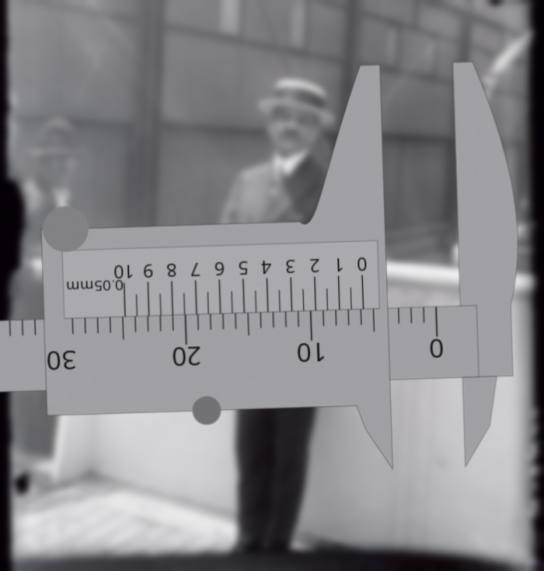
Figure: 5.8mm
